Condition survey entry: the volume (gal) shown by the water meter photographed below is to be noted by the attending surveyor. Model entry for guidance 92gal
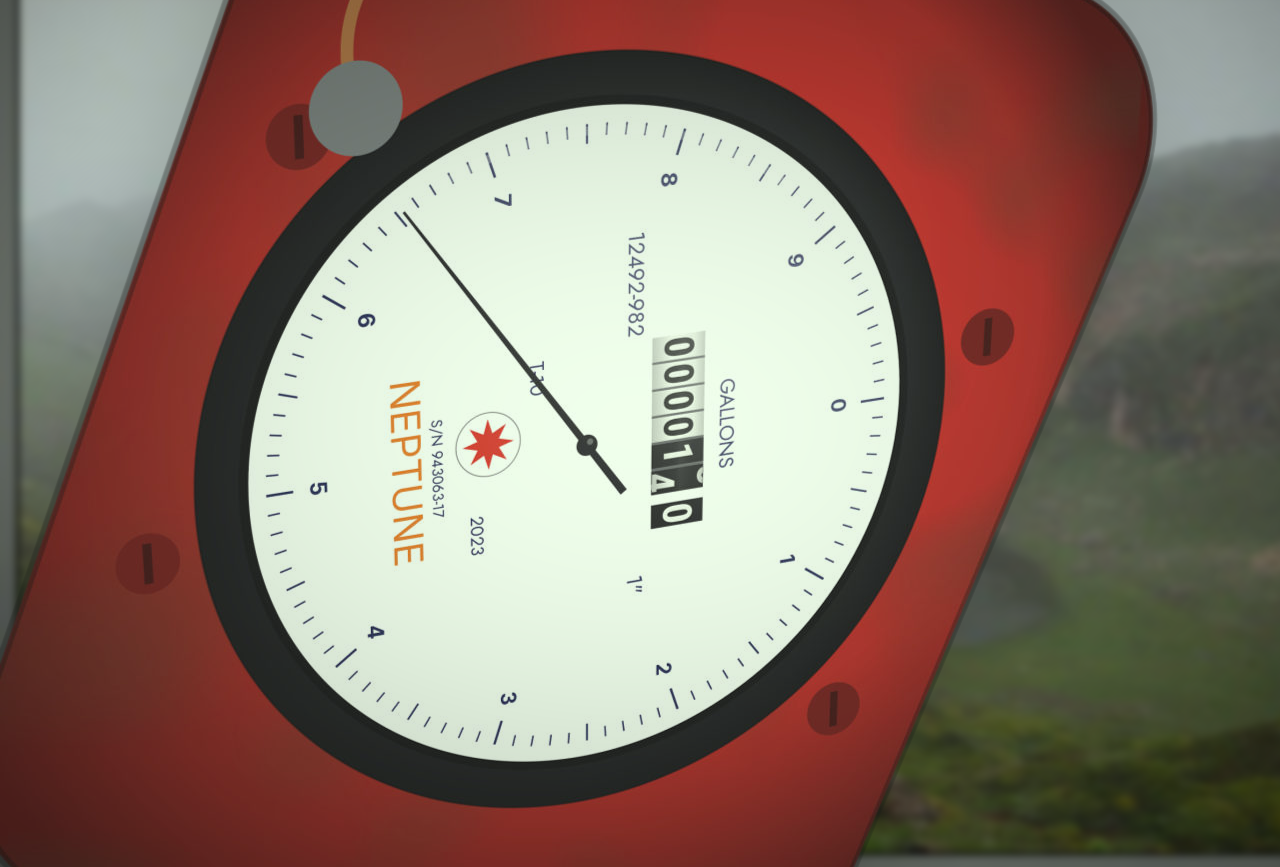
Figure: 136.5gal
